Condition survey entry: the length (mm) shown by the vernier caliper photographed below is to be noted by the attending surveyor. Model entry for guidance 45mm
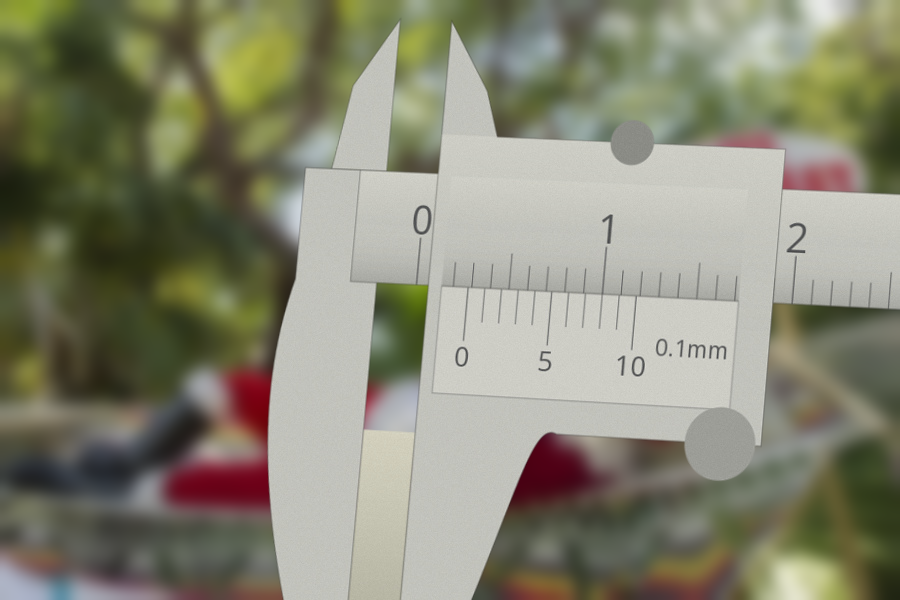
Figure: 2.8mm
